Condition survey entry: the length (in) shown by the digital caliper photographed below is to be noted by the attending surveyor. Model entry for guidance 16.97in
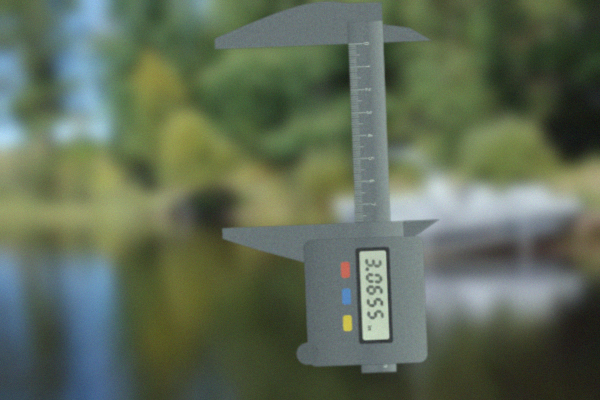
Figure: 3.0655in
